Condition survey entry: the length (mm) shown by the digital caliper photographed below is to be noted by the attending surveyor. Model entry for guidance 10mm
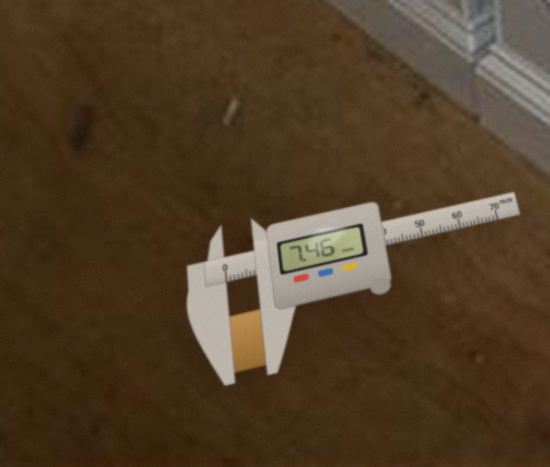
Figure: 7.46mm
